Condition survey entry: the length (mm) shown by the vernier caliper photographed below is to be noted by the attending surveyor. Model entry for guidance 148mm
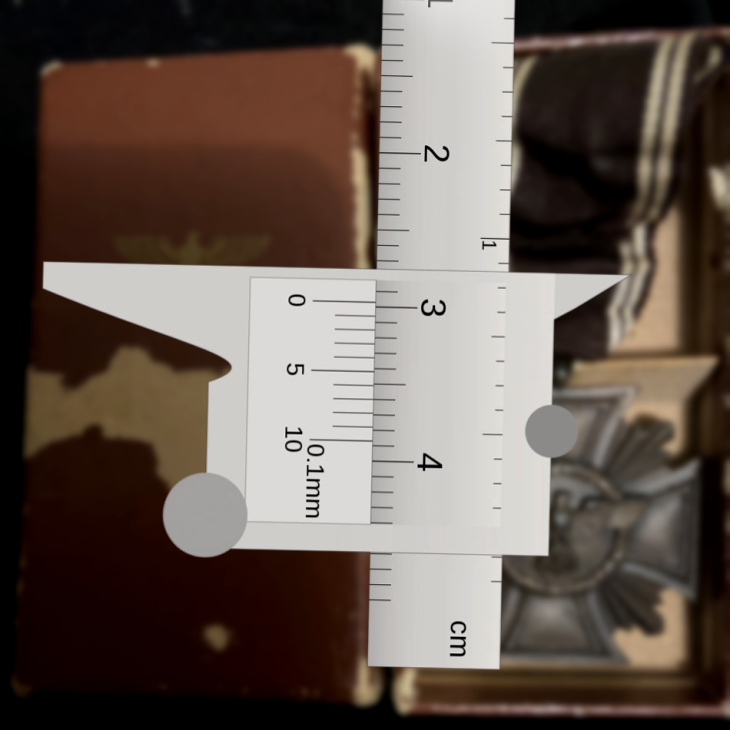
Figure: 29.7mm
